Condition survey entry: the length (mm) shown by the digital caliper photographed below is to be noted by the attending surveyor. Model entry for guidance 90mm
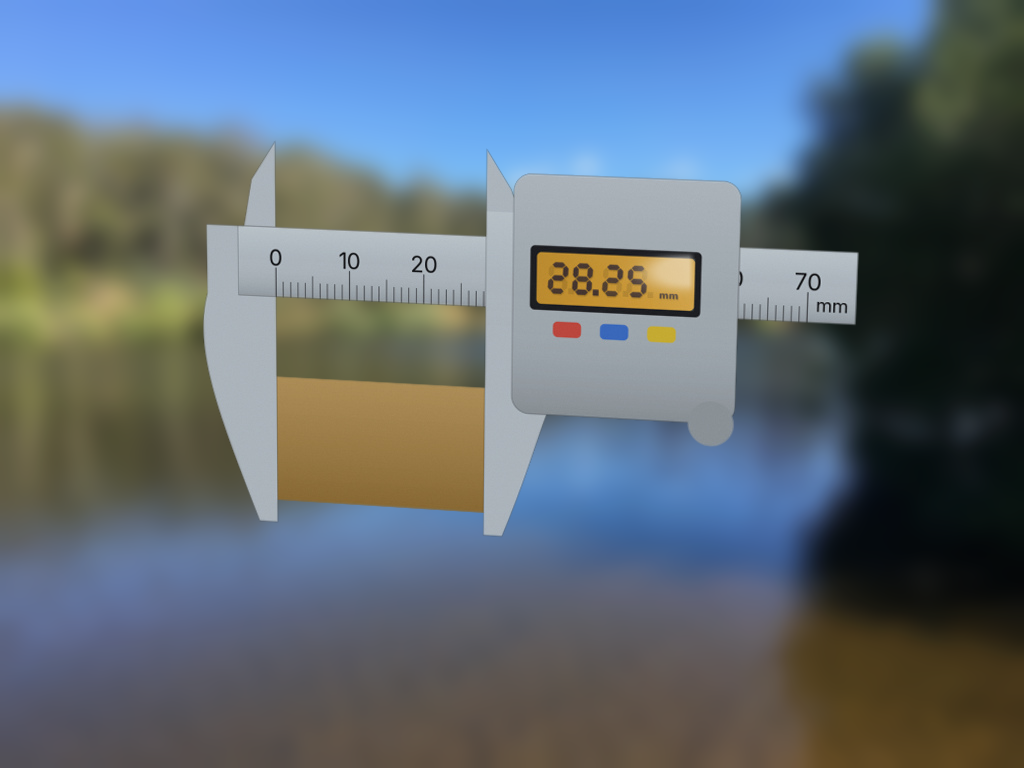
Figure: 28.25mm
